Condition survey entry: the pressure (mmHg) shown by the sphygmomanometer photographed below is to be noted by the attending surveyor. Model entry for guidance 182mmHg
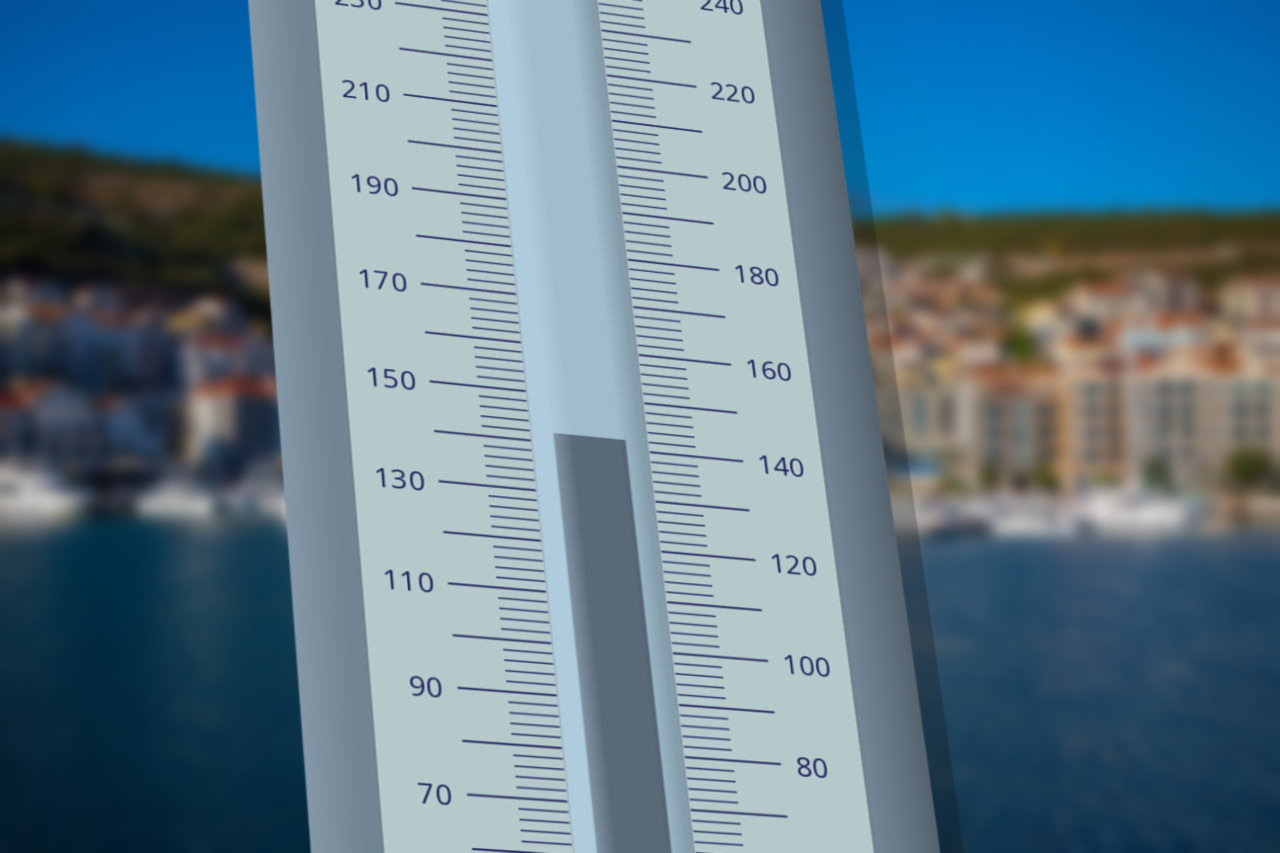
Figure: 142mmHg
